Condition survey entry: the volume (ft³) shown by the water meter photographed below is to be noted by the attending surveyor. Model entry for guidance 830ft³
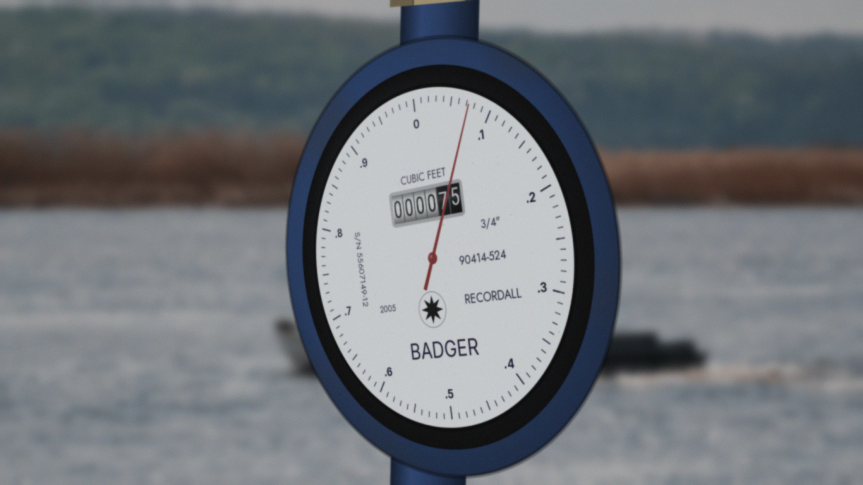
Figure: 75.07ft³
